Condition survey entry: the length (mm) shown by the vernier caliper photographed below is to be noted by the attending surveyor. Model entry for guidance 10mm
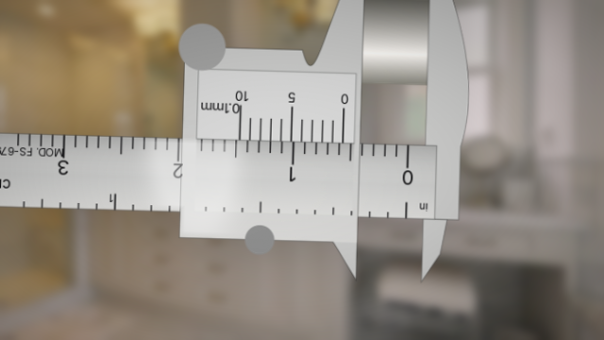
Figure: 5.7mm
